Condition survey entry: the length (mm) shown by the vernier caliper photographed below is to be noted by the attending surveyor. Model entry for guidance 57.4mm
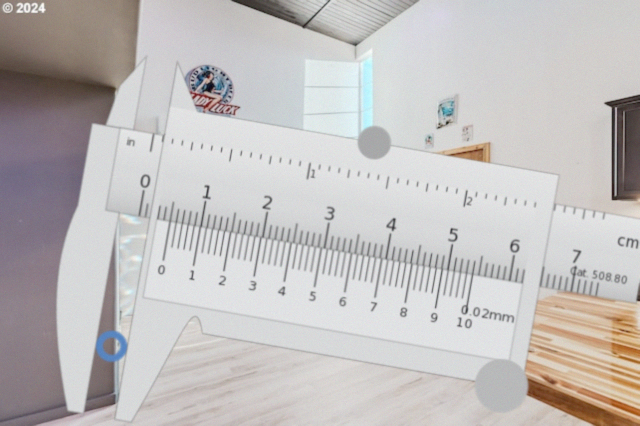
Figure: 5.0mm
